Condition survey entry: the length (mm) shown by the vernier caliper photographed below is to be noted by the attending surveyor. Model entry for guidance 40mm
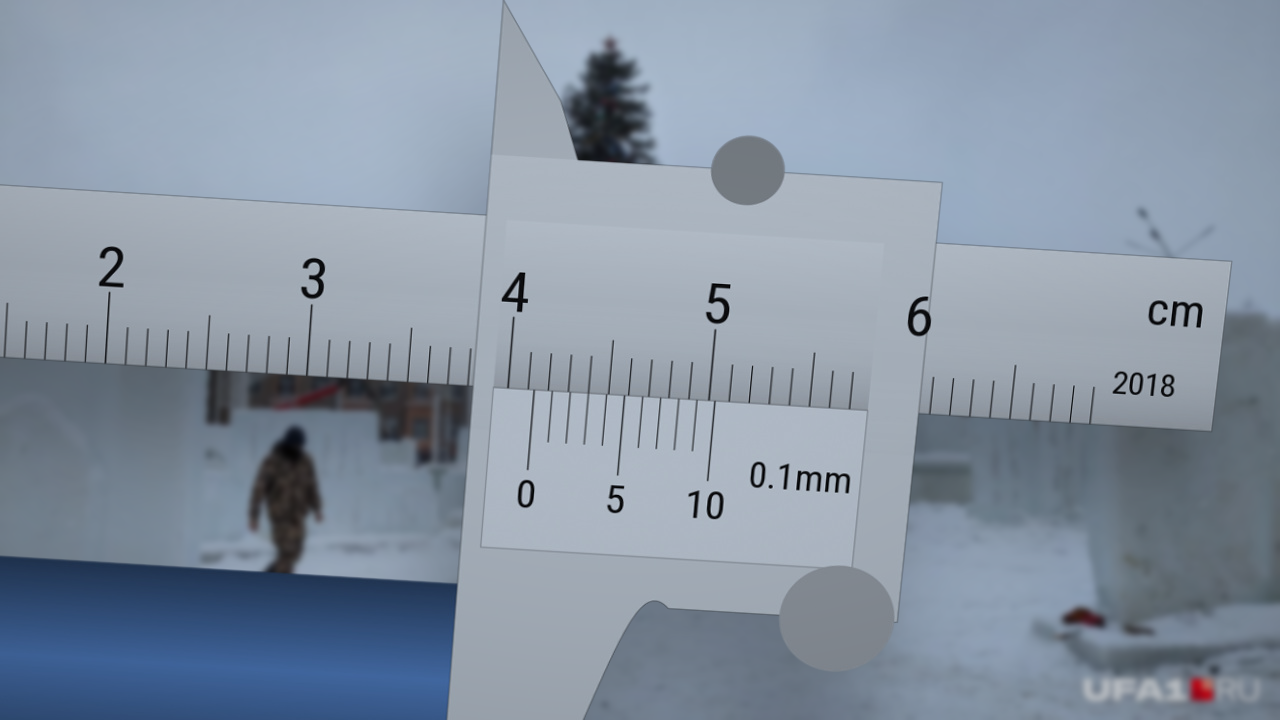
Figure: 41.3mm
